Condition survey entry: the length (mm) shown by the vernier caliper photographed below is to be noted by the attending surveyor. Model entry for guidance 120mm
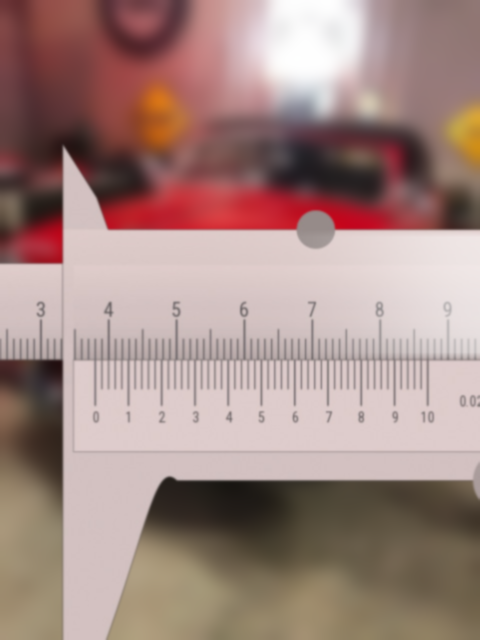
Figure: 38.0mm
